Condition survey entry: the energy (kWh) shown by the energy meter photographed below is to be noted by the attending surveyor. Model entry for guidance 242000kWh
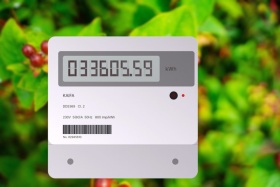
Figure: 33605.59kWh
